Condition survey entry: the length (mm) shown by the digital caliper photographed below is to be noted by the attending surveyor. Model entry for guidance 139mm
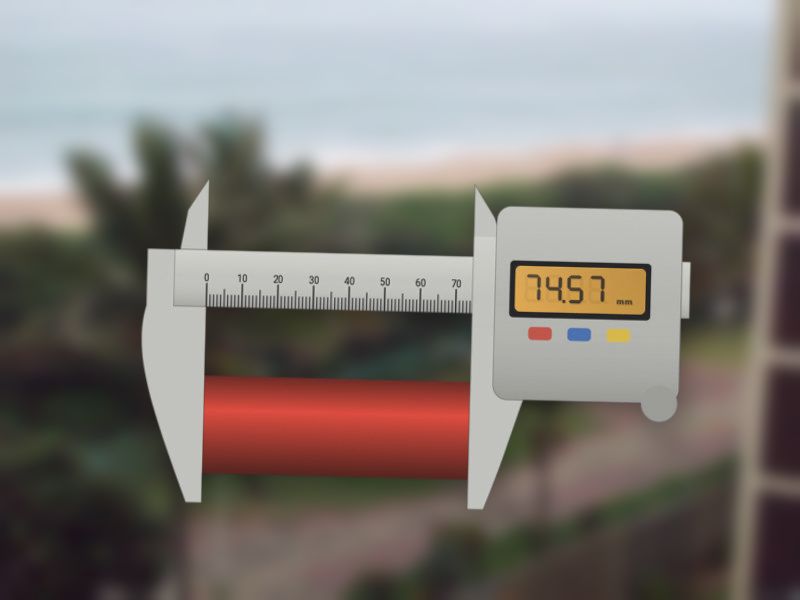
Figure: 74.57mm
